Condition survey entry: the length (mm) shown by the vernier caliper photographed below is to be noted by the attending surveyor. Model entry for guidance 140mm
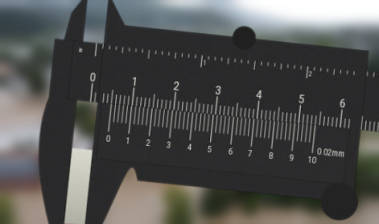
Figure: 5.0mm
